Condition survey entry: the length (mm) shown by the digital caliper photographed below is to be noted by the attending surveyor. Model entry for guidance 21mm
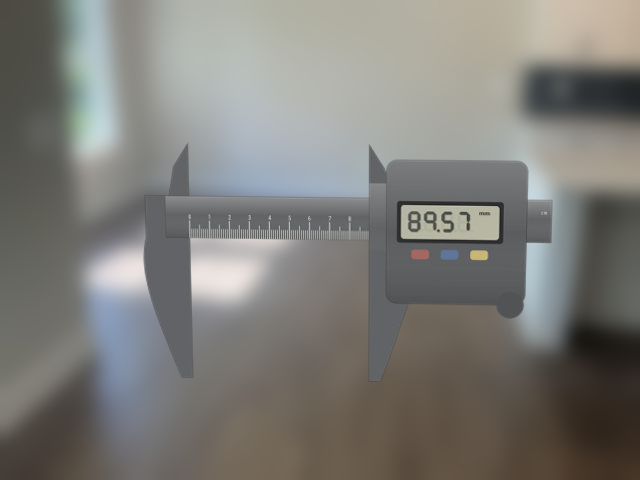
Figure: 89.57mm
